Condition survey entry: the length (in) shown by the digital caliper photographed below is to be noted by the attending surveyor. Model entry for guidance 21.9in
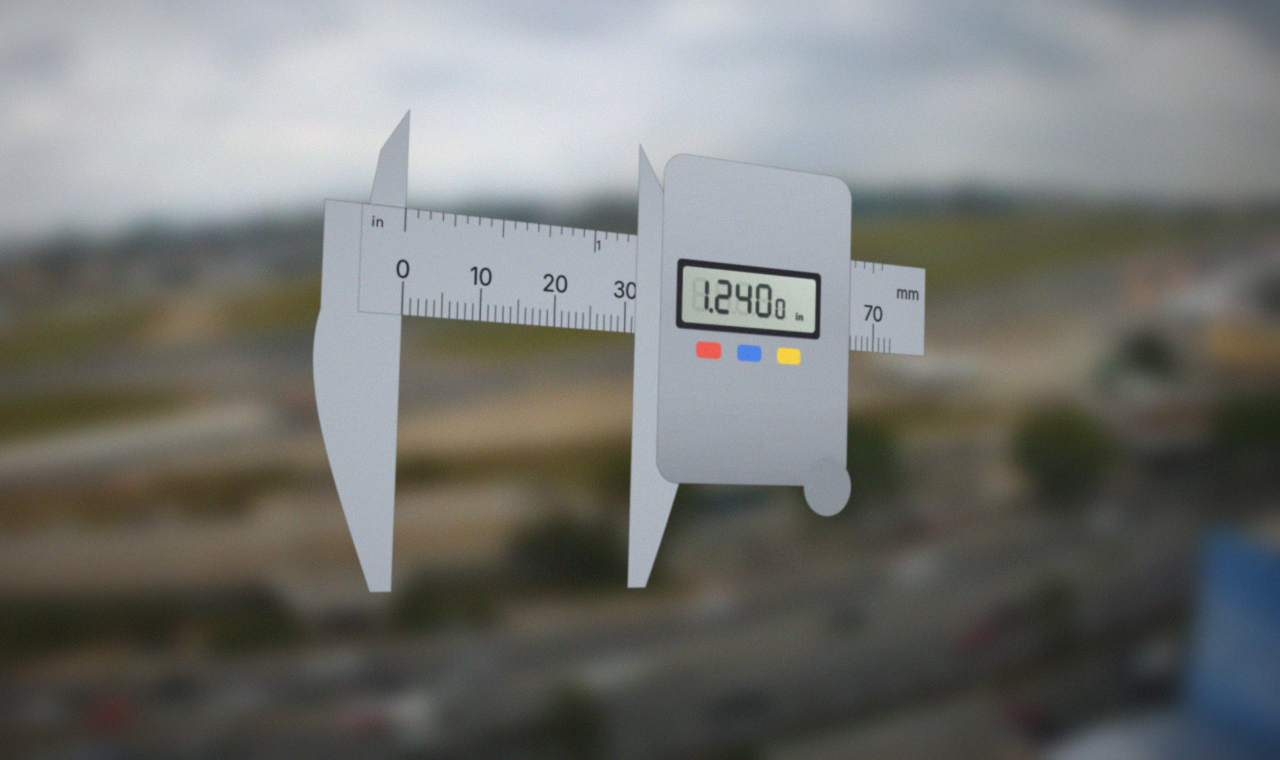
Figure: 1.2400in
